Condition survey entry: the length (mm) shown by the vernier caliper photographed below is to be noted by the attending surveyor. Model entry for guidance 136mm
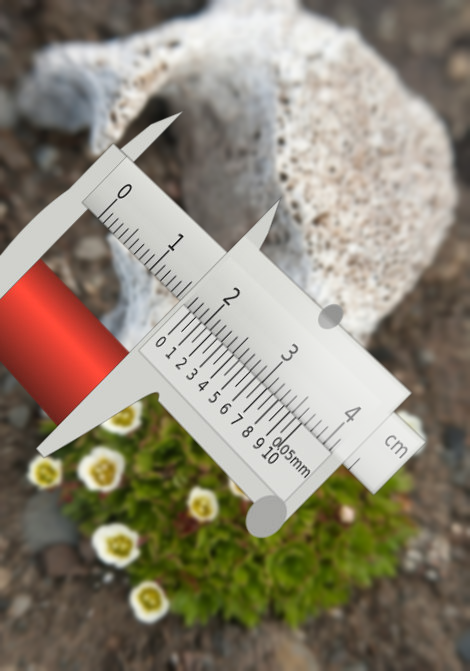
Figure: 17.6mm
